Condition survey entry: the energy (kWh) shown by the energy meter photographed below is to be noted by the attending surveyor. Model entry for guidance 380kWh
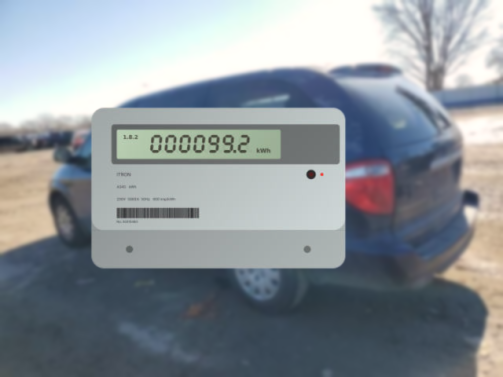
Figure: 99.2kWh
